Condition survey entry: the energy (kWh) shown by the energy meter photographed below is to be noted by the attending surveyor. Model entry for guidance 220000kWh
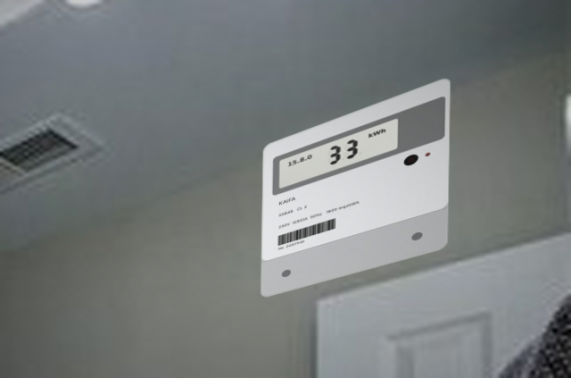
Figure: 33kWh
